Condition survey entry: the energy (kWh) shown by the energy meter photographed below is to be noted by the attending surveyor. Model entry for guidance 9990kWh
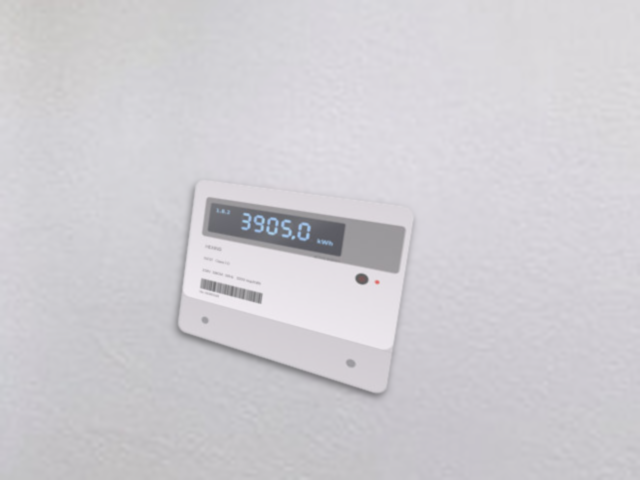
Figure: 3905.0kWh
